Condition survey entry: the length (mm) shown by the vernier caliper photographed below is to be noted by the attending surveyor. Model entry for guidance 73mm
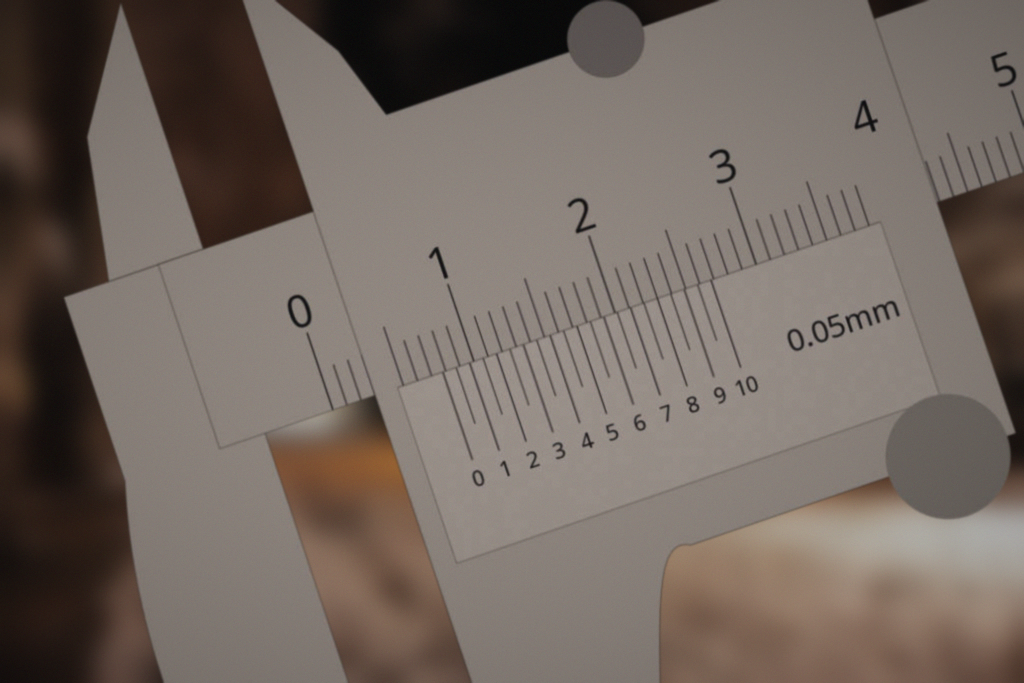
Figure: 7.8mm
